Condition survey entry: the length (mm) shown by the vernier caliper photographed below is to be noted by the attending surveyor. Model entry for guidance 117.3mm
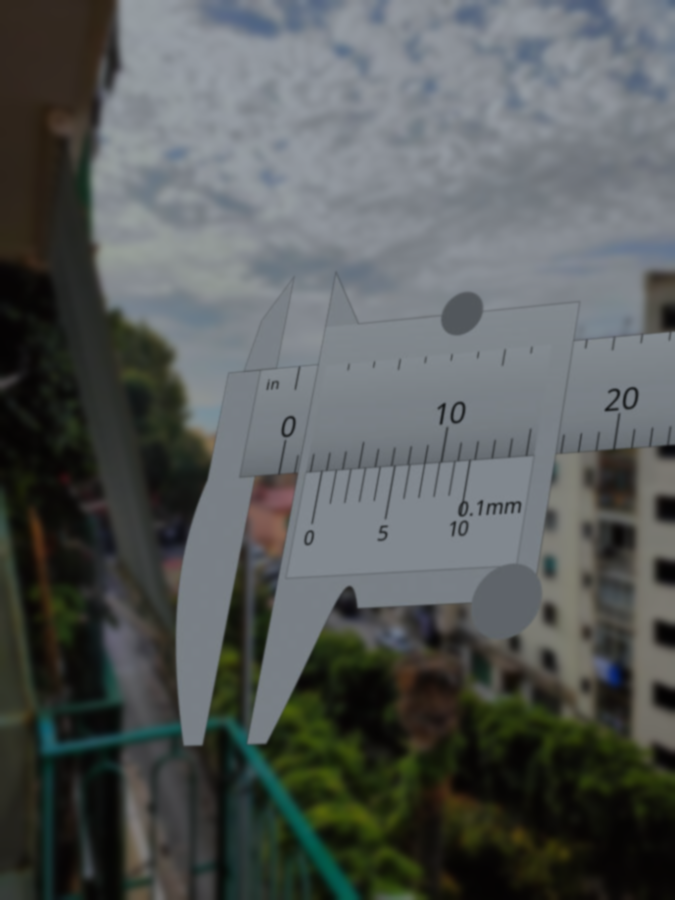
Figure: 2.7mm
